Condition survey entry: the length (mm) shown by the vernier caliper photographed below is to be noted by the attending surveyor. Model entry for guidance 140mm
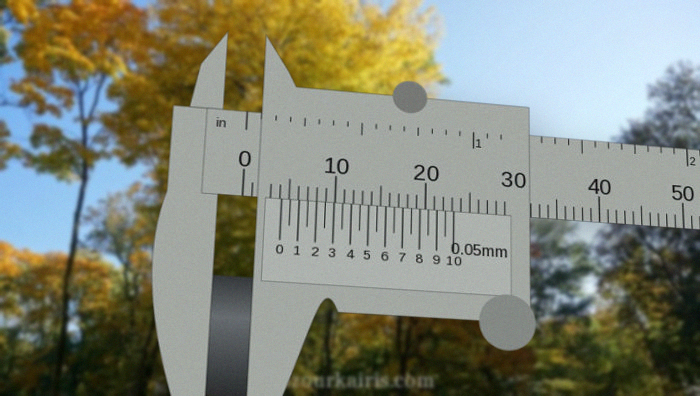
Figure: 4.2mm
